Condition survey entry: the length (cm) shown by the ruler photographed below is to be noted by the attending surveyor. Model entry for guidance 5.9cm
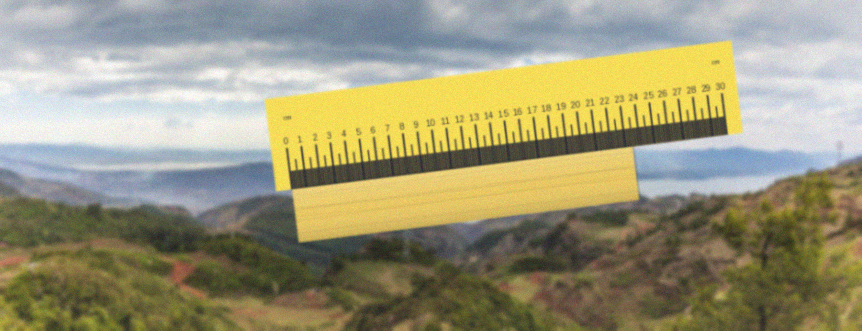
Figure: 23.5cm
